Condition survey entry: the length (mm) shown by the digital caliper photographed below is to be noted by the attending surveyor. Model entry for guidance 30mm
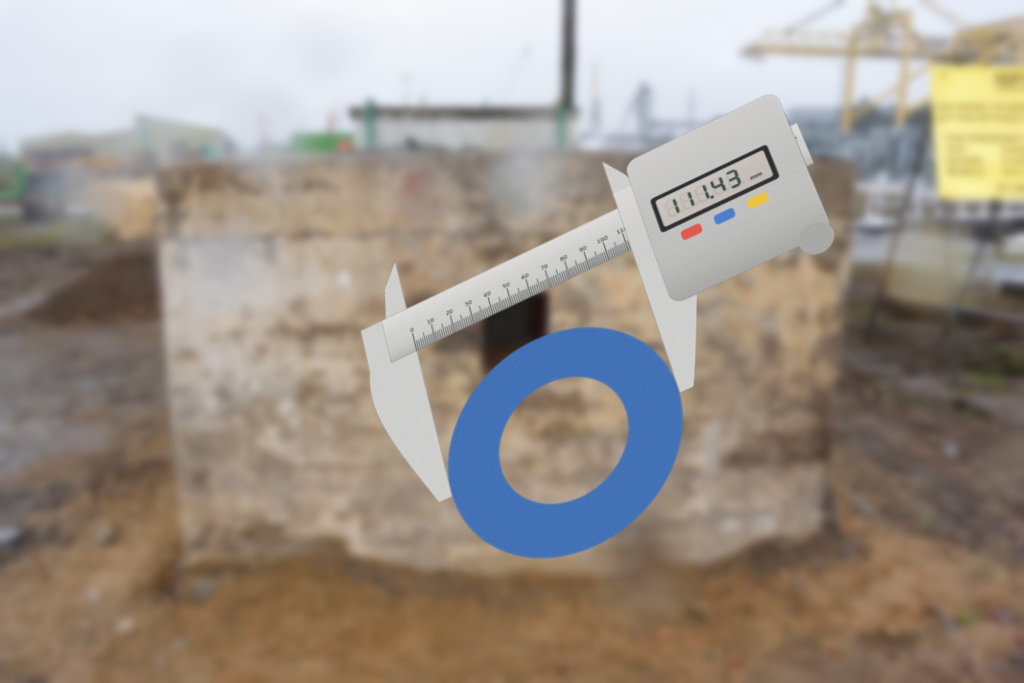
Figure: 111.43mm
